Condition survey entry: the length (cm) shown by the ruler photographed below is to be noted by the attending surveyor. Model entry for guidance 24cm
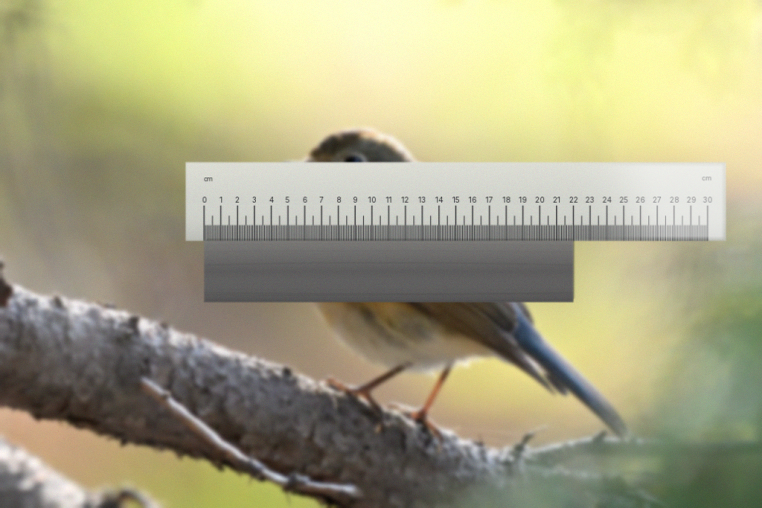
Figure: 22cm
